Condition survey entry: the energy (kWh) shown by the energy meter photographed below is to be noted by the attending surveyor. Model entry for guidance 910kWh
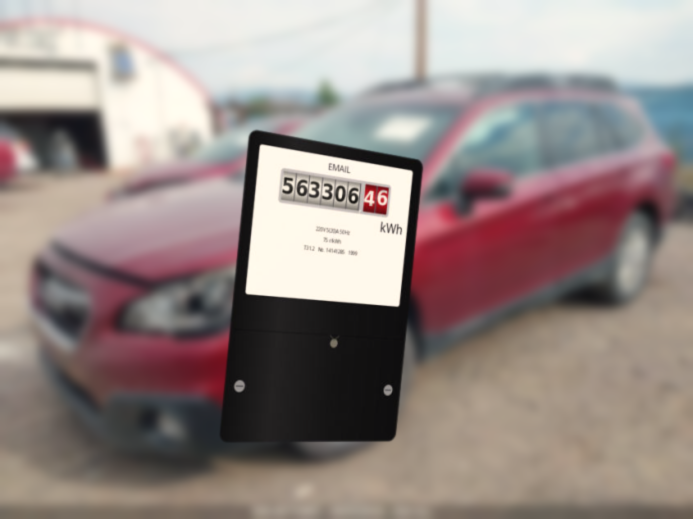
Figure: 563306.46kWh
